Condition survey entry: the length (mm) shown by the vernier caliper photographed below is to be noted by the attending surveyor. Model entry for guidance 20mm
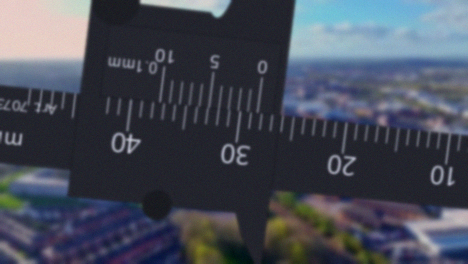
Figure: 28.4mm
